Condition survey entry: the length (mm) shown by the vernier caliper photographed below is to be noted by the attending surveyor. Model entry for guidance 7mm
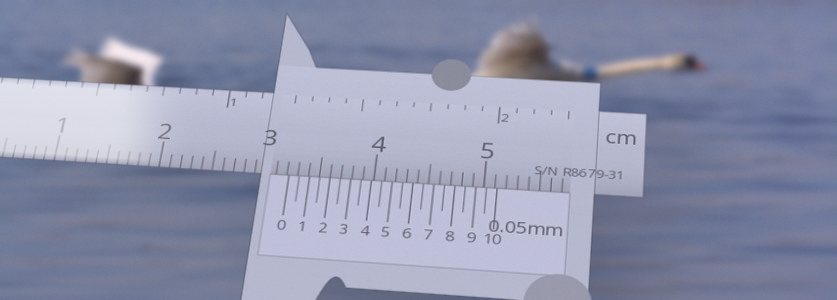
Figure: 32.2mm
